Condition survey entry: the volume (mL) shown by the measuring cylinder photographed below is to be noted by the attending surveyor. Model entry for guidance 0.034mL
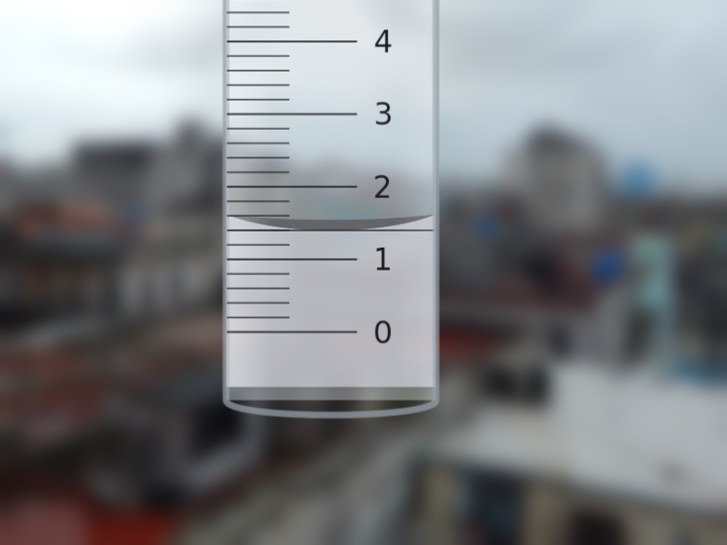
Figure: 1.4mL
